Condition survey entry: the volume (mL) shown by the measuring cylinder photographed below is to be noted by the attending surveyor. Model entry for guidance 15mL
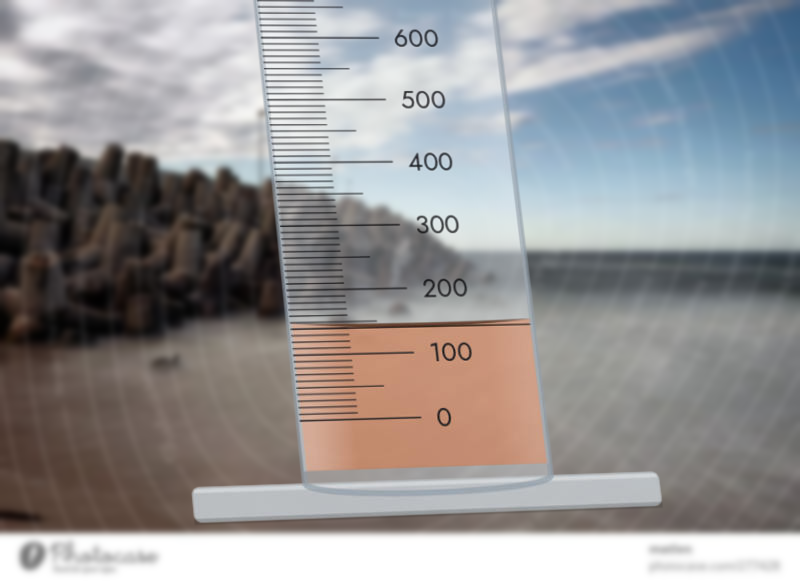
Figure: 140mL
